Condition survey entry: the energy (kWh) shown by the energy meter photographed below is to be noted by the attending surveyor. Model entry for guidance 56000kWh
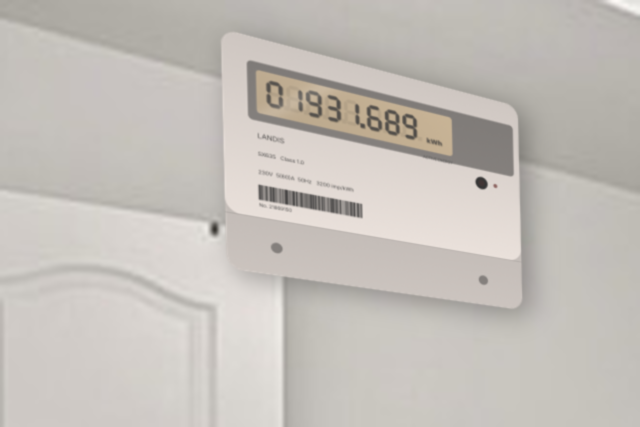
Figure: 1931.689kWh
